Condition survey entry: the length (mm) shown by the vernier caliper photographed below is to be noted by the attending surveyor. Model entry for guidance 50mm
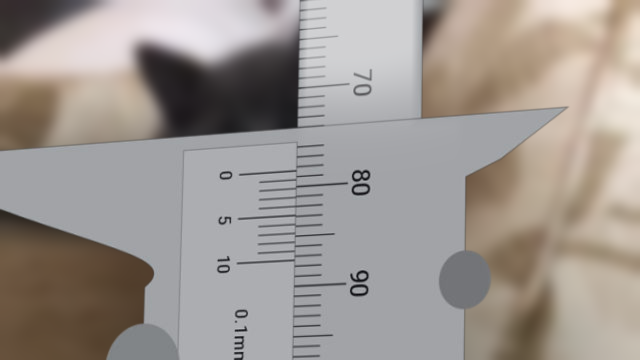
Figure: 78.4mm
